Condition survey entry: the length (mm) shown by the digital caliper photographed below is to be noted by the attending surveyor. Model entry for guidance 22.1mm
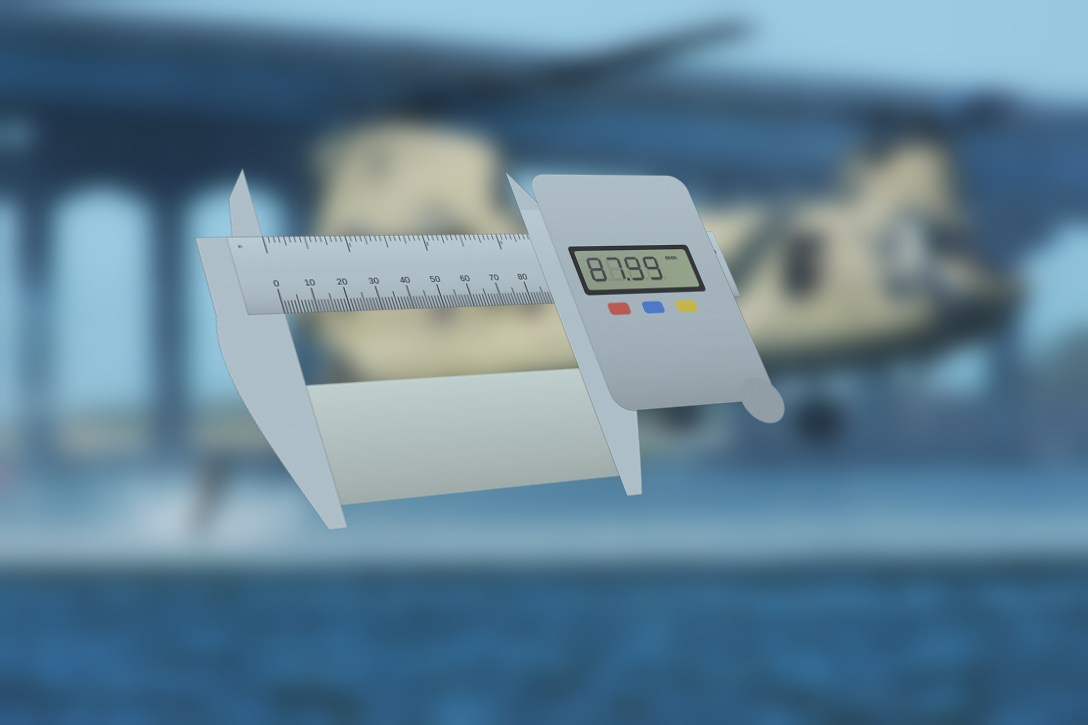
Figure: 87.99mm
